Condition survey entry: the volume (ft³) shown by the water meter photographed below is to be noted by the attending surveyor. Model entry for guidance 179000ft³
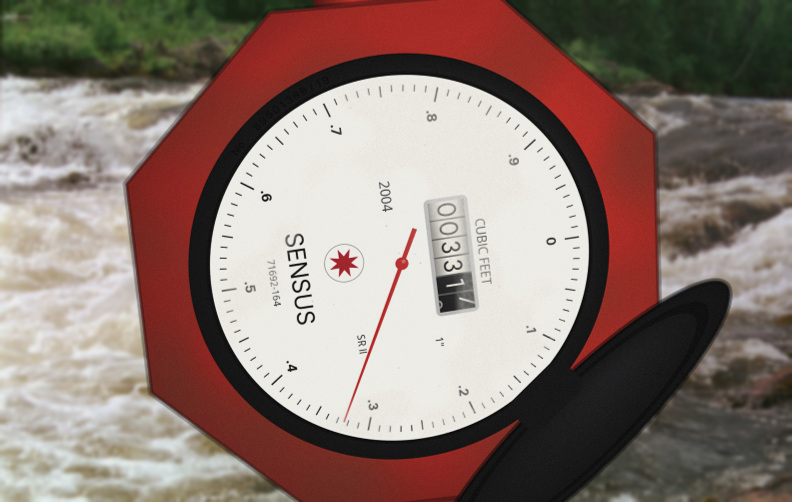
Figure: 3317.32ft³
